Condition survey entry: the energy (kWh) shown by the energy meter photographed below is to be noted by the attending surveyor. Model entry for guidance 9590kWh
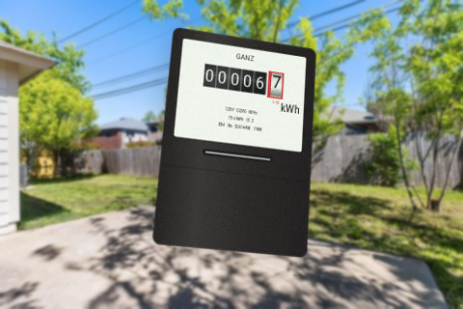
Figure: 6.7kWh
